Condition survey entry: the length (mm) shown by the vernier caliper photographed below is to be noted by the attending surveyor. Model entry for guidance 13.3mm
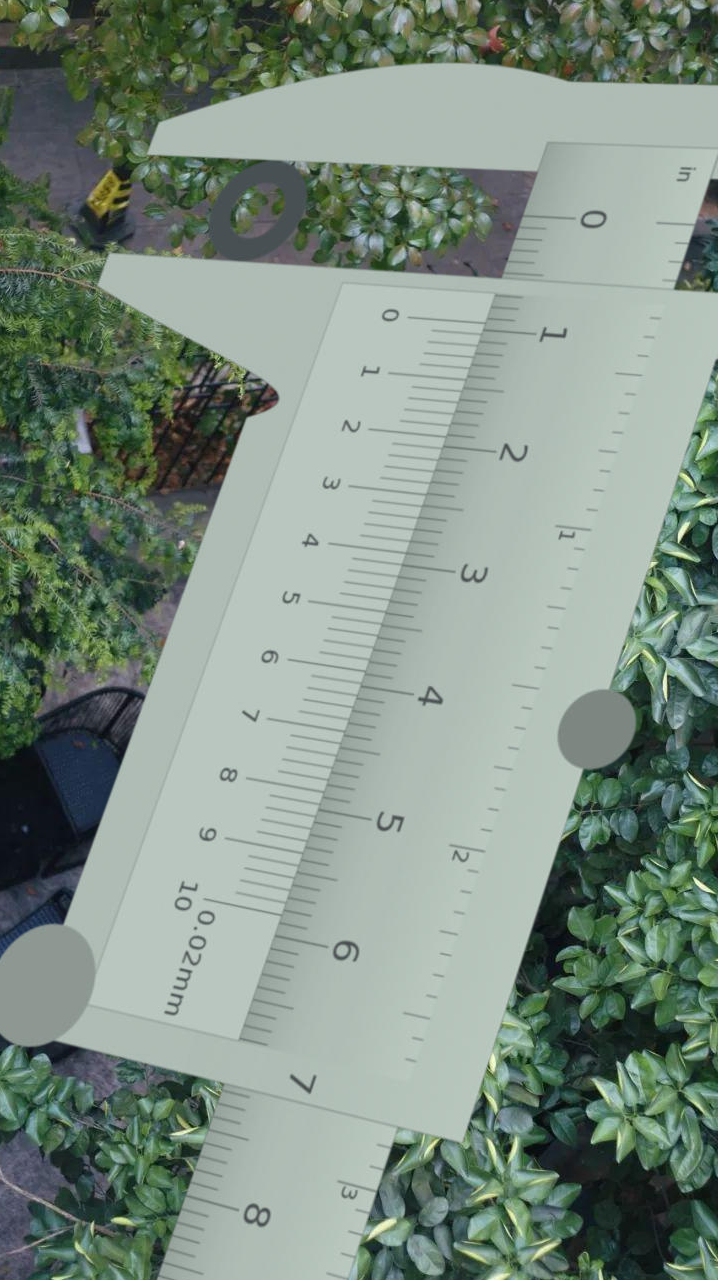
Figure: 9.4mm
